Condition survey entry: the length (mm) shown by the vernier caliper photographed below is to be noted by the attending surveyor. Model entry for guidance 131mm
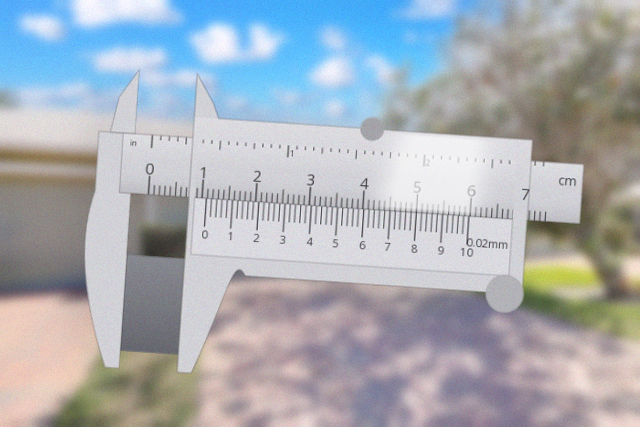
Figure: 10.8mm
